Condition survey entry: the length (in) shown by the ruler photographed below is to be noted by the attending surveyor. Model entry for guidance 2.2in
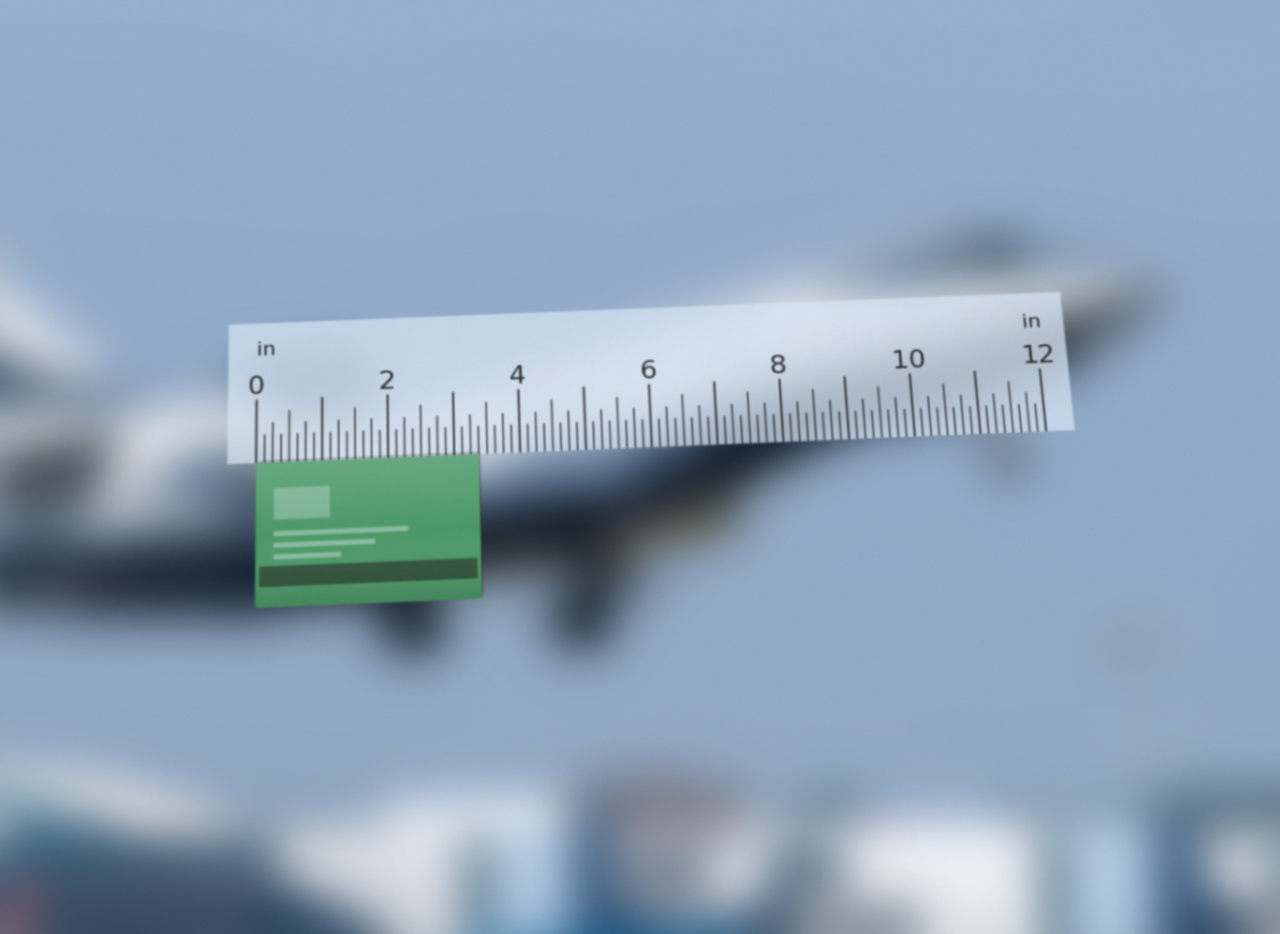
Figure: 3.375in
